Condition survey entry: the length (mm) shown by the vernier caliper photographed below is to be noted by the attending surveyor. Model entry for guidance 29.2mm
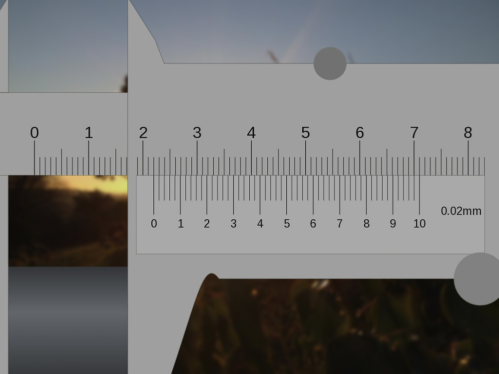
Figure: 22.0mm
